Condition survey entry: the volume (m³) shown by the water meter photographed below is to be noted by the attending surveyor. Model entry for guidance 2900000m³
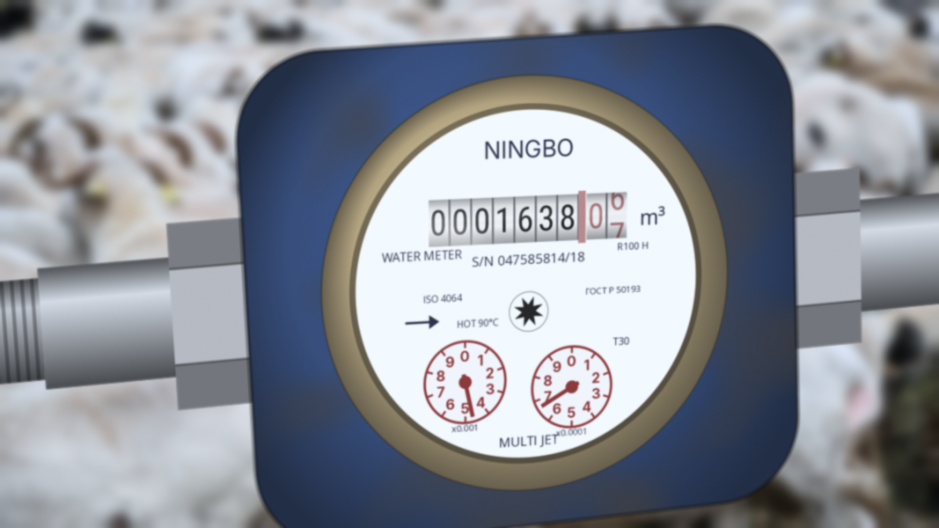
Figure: 1638.0646m³
